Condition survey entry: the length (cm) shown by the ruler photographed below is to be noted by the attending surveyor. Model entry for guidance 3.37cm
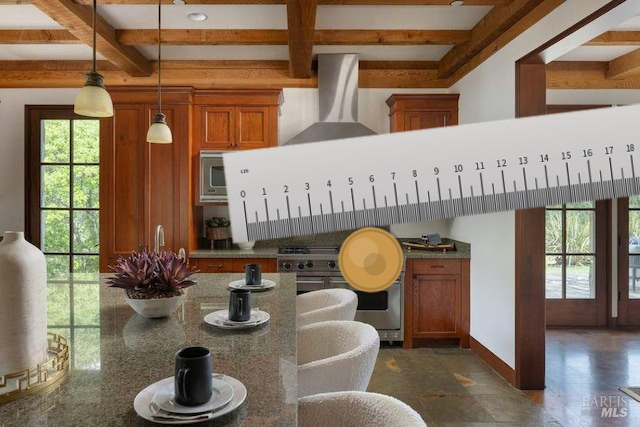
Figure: 3cm
